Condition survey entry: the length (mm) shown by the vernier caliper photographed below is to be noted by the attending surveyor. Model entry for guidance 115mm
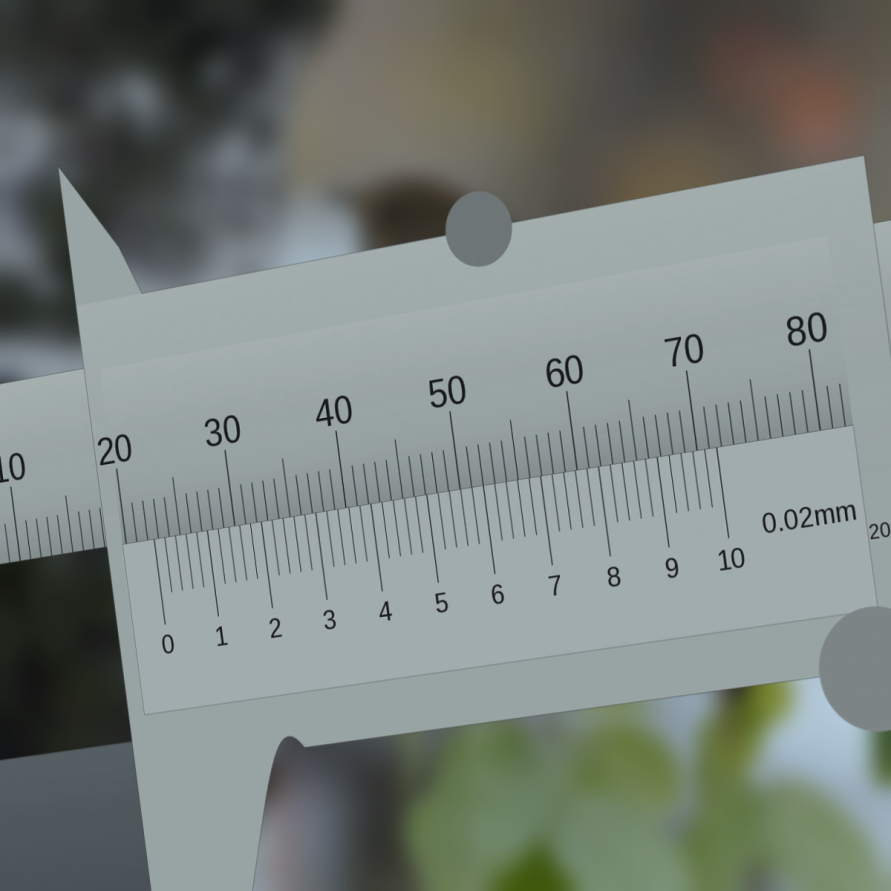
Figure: 22.6mm
